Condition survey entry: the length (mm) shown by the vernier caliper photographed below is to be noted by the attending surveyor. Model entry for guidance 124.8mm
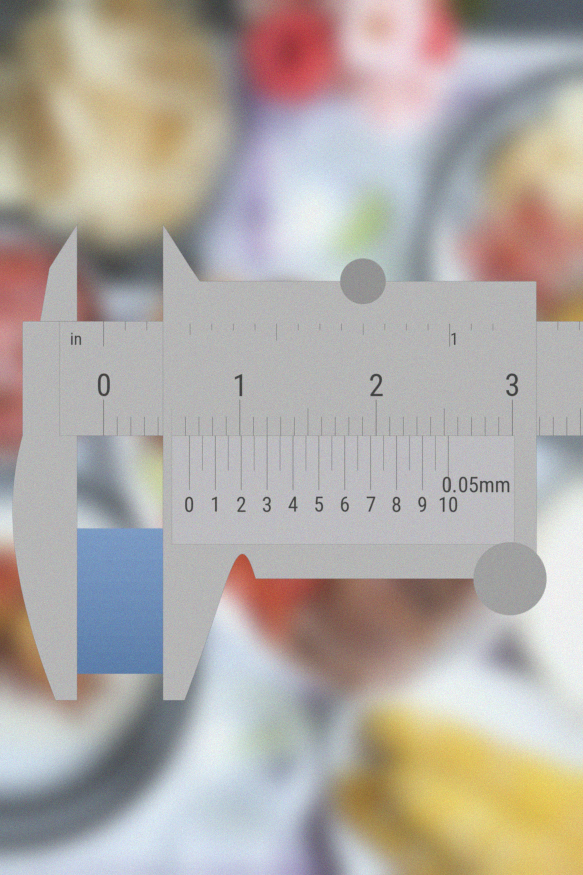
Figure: 6.3mm
